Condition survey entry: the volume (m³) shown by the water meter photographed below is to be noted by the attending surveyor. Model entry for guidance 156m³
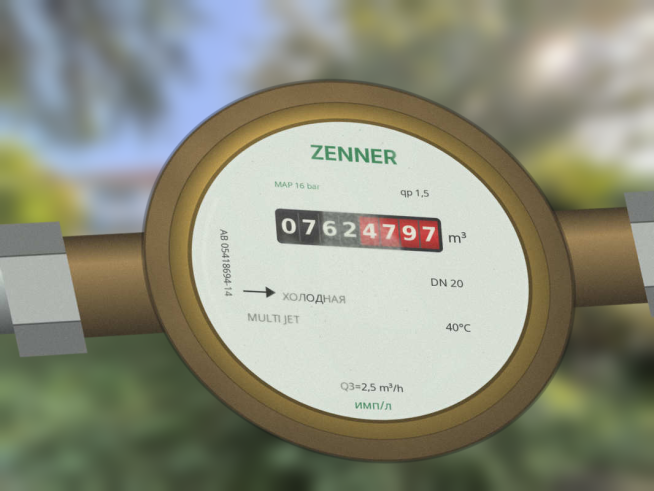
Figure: 762.4797m³
